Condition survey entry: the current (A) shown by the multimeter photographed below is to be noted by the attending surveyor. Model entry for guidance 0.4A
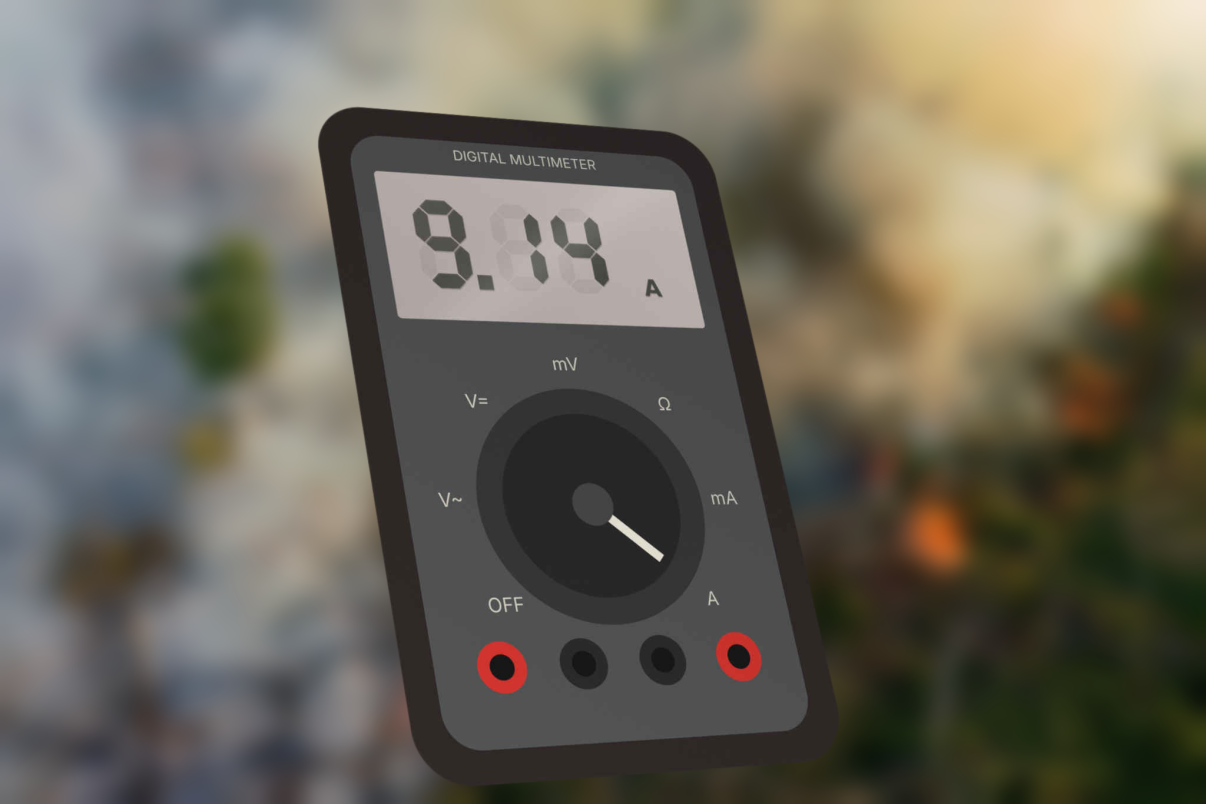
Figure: 9.14A
